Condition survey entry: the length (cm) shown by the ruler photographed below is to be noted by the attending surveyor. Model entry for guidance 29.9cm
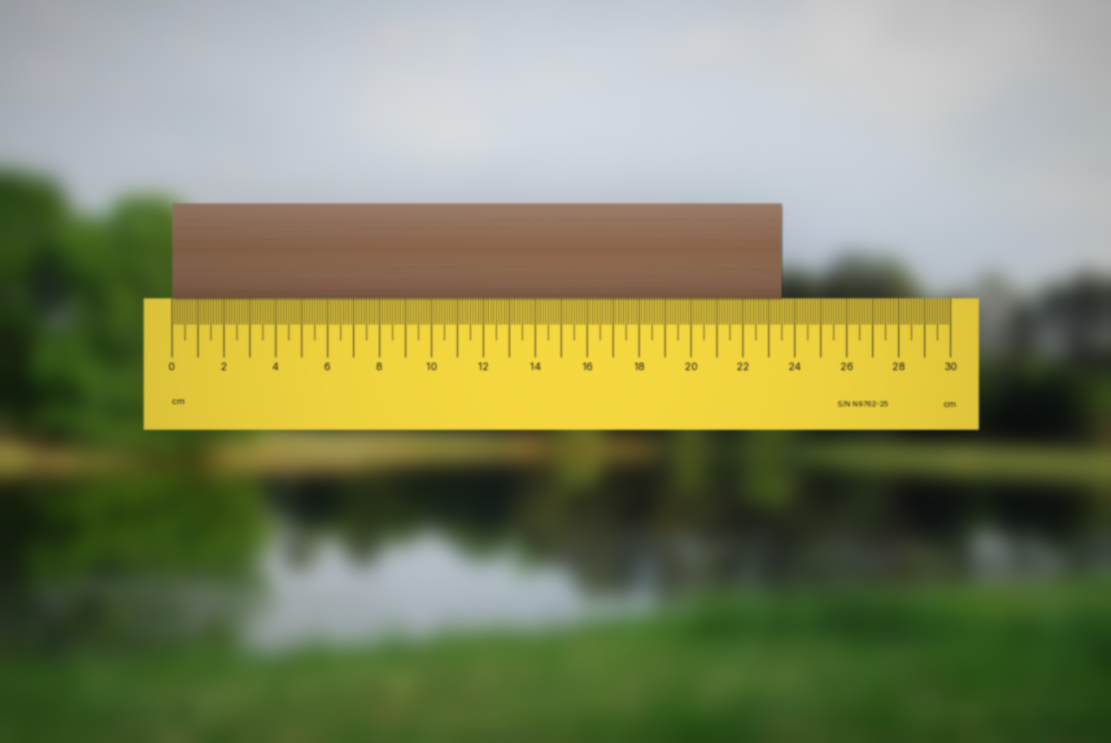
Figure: 23.5cm
